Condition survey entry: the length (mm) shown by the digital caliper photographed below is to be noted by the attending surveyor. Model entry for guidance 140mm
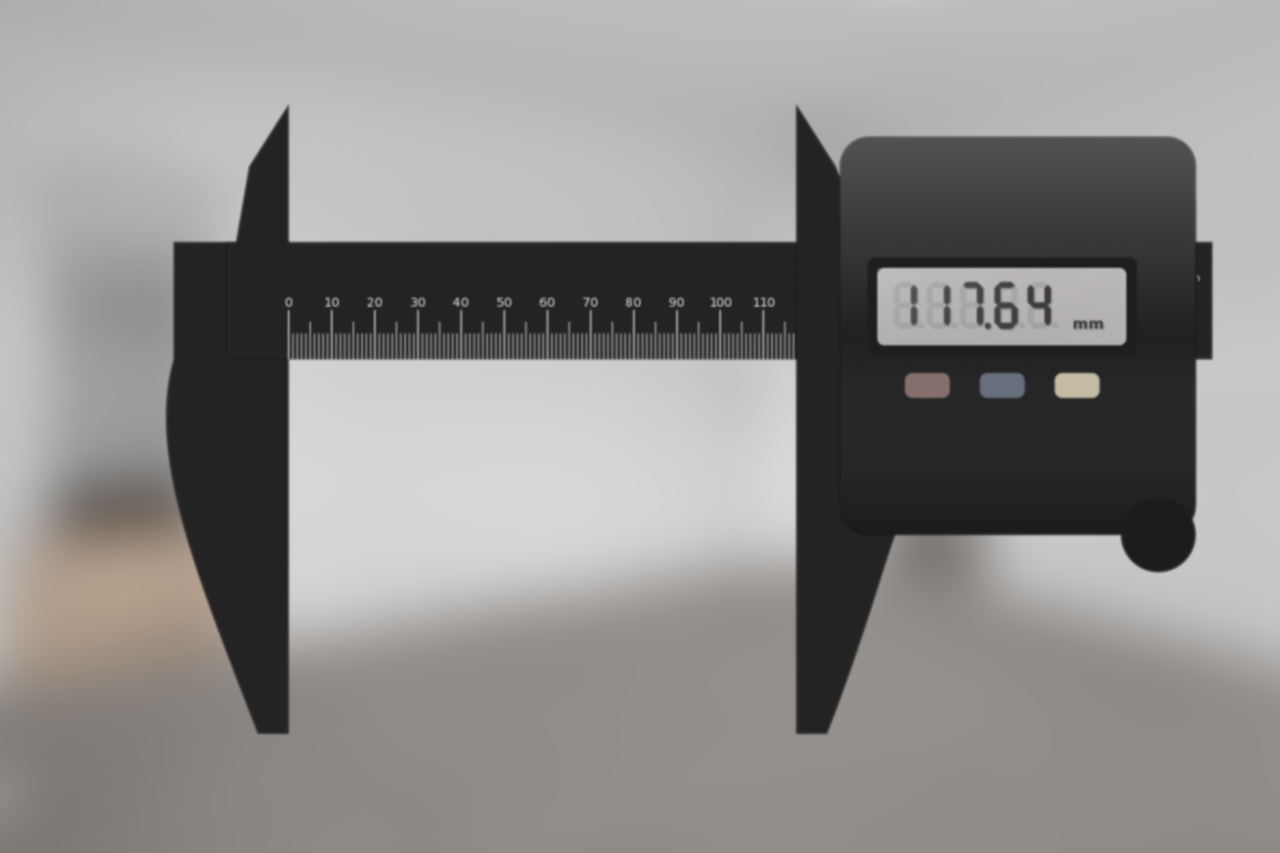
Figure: 117.64mm
